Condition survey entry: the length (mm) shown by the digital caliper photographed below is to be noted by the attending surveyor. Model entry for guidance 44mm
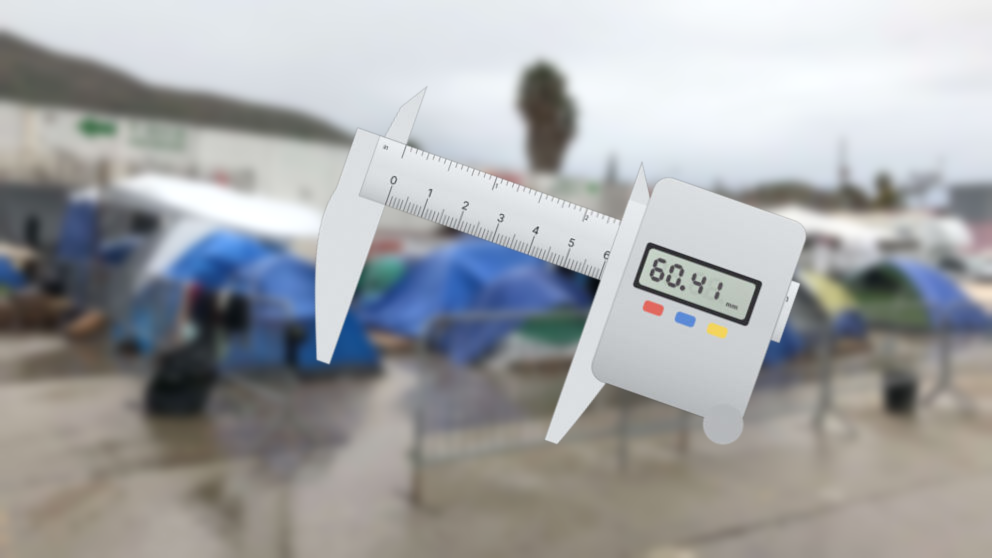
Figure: 60.41mm
